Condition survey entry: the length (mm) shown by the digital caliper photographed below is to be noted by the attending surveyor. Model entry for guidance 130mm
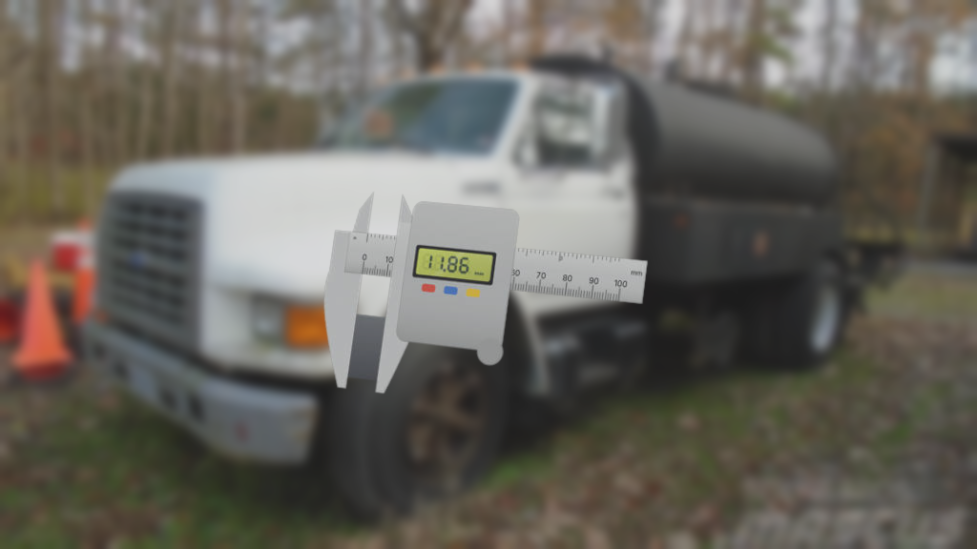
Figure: 11.86mm
